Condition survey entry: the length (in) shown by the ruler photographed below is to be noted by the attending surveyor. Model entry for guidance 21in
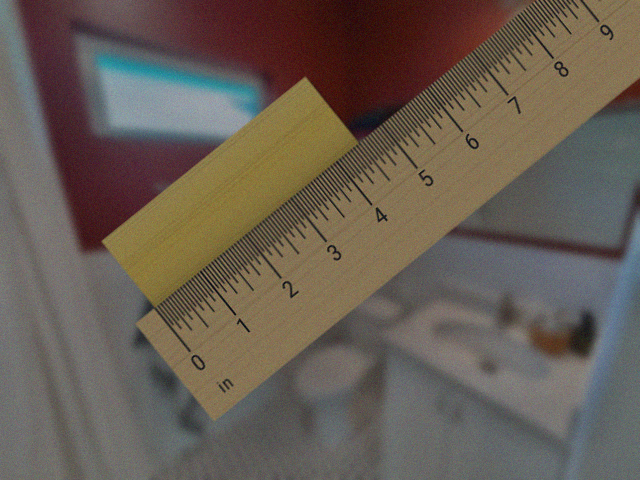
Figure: 4.5in
